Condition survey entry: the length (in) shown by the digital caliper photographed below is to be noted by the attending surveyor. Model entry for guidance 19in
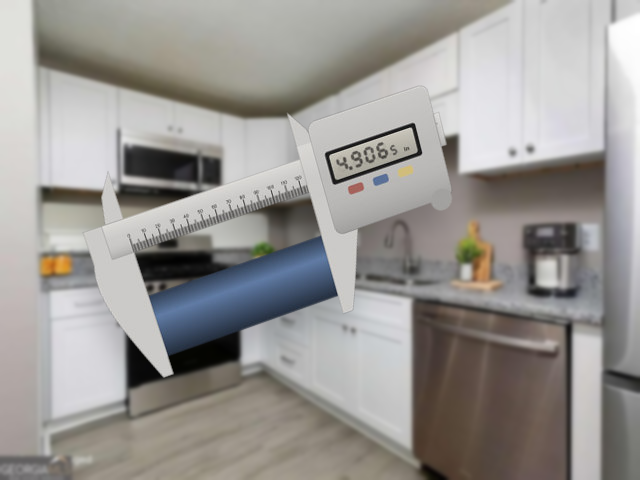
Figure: 4.9065in
